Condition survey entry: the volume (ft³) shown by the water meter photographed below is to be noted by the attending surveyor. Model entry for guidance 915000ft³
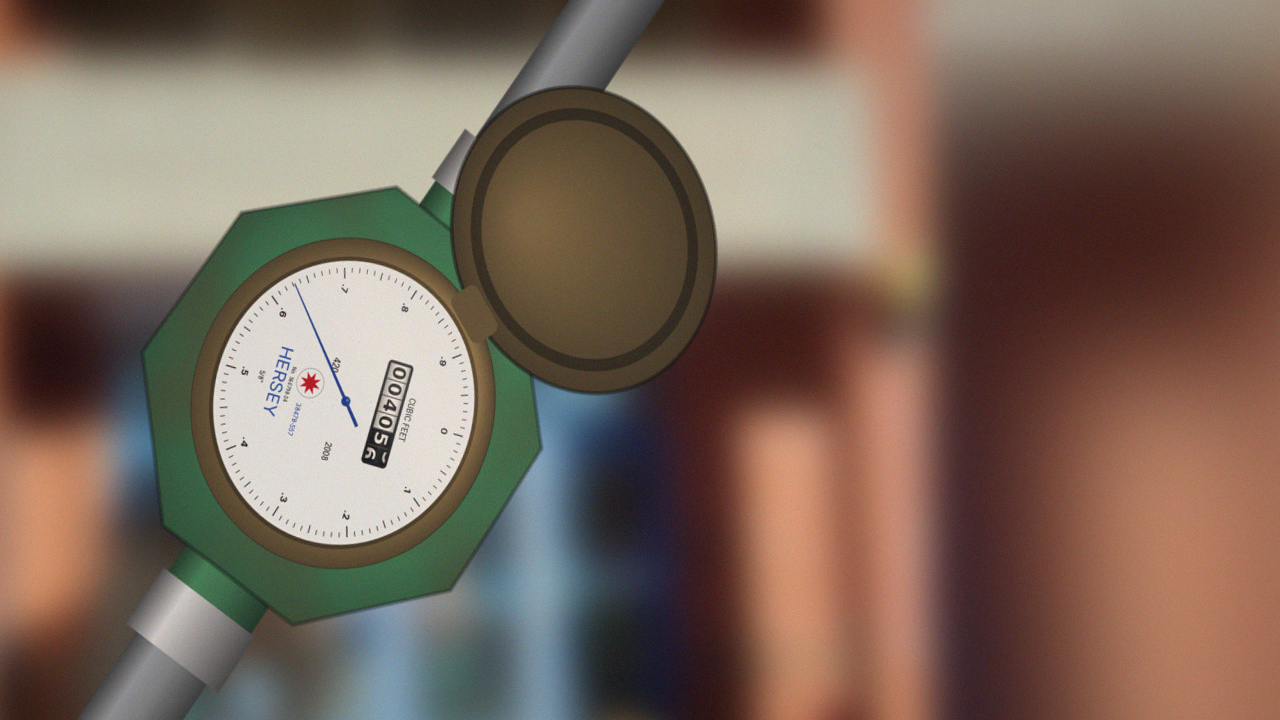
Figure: 4055.63ft³
